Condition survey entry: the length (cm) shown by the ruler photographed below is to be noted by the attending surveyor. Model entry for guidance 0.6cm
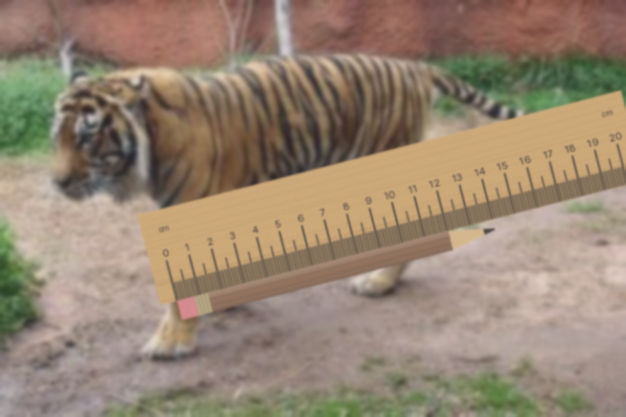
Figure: 14cm
